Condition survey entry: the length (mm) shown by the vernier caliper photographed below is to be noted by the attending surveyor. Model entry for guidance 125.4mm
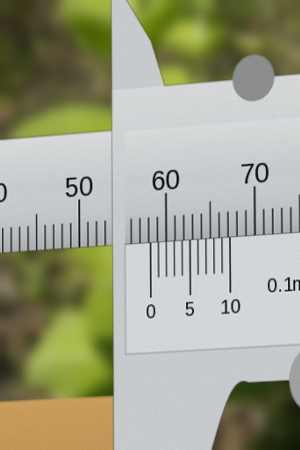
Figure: 58.2mm
